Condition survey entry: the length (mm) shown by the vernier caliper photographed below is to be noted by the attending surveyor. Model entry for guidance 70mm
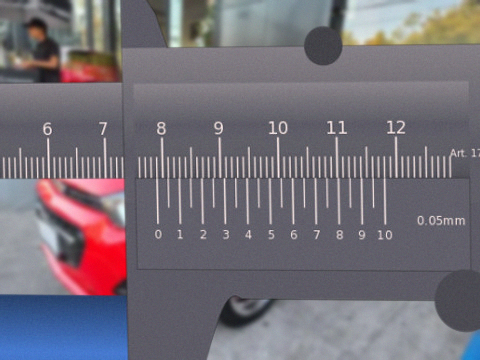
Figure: 79.0mm
